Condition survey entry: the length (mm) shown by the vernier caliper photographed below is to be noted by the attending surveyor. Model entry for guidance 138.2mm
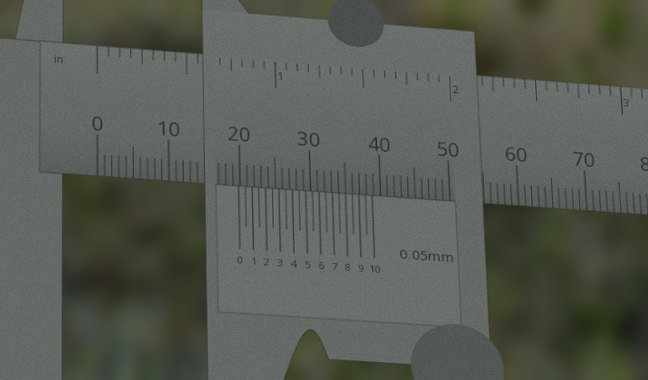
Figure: 19.8mm
